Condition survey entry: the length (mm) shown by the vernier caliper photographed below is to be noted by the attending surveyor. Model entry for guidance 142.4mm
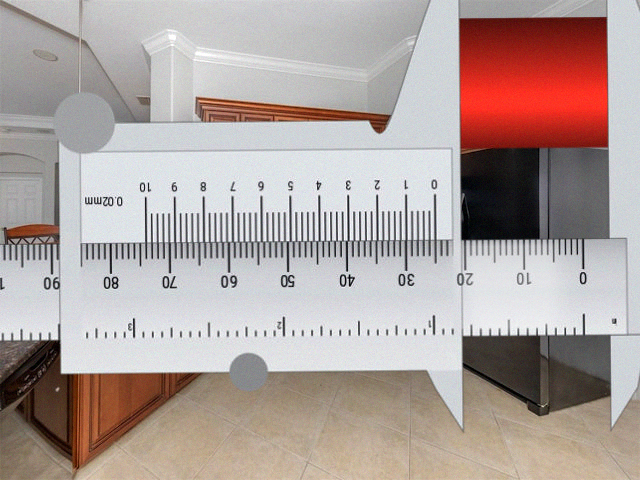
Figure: 25.0mm
